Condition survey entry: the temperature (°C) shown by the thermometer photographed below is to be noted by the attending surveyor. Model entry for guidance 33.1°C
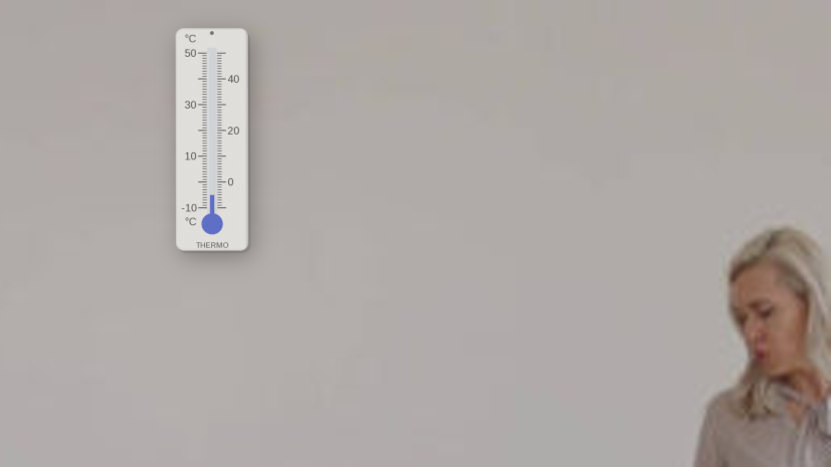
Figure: -5°C
